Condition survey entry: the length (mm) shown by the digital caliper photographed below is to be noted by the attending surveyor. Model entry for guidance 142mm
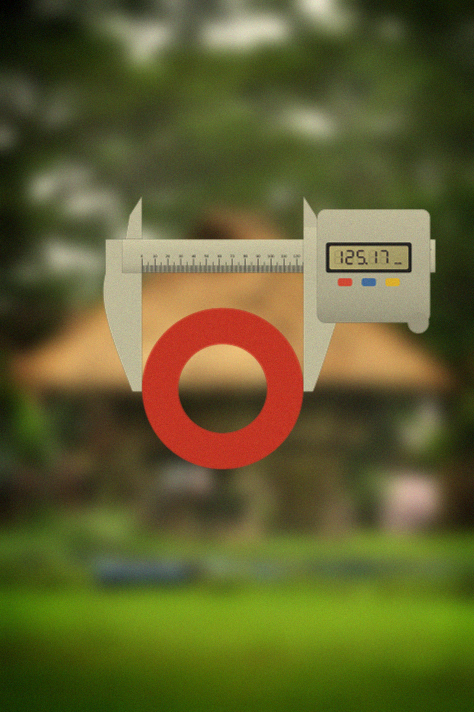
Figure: 125.17mm
